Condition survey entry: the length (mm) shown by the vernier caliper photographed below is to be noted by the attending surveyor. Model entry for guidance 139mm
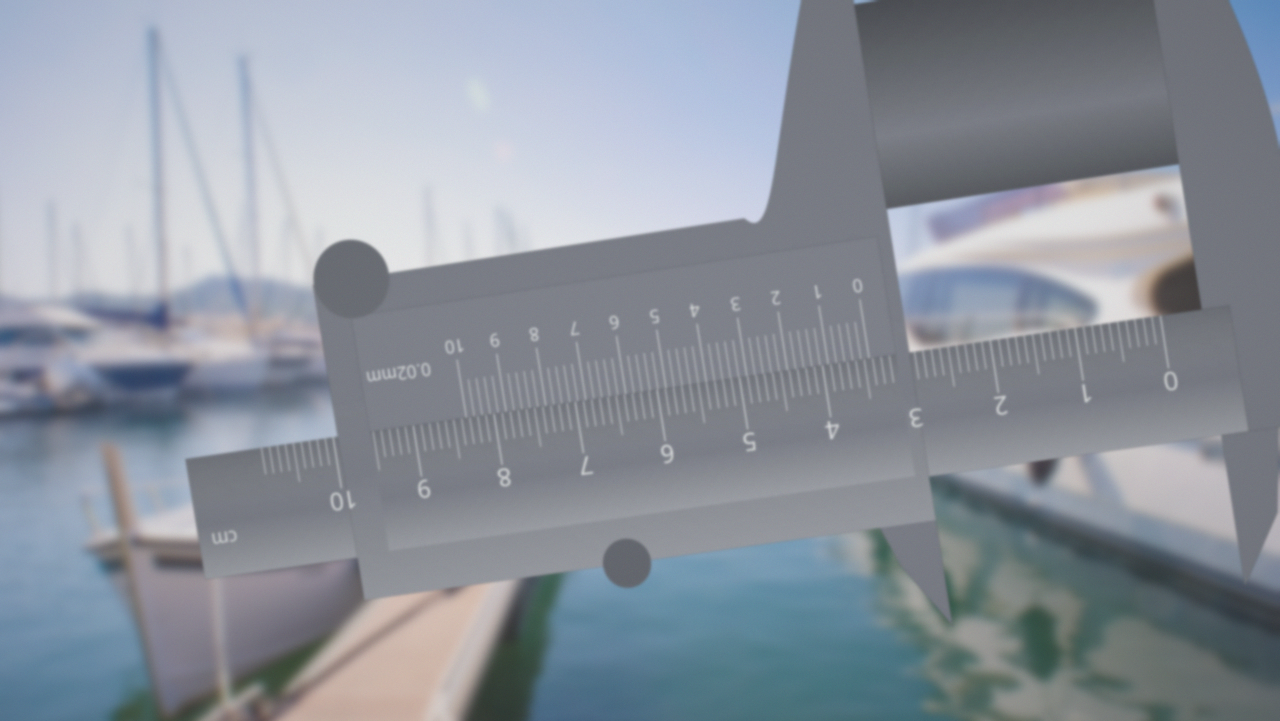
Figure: 34.4mm
